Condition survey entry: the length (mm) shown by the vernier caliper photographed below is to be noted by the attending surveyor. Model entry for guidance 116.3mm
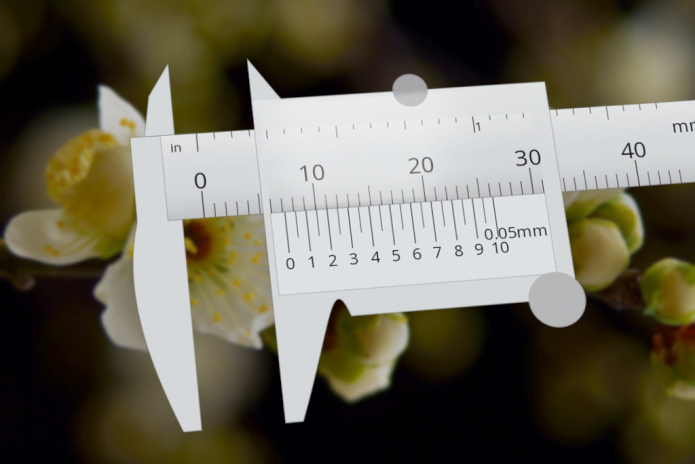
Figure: 7.2mm
